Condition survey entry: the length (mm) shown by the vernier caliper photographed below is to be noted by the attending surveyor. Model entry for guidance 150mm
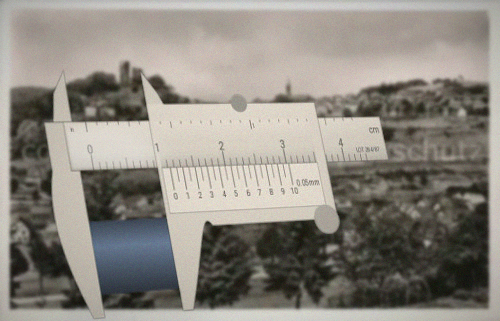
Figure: 11.4mm
